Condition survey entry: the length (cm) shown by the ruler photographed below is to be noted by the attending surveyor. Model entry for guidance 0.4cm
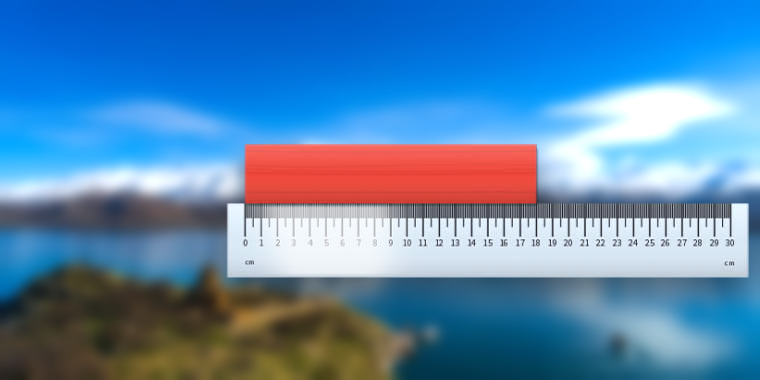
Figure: 18cm
